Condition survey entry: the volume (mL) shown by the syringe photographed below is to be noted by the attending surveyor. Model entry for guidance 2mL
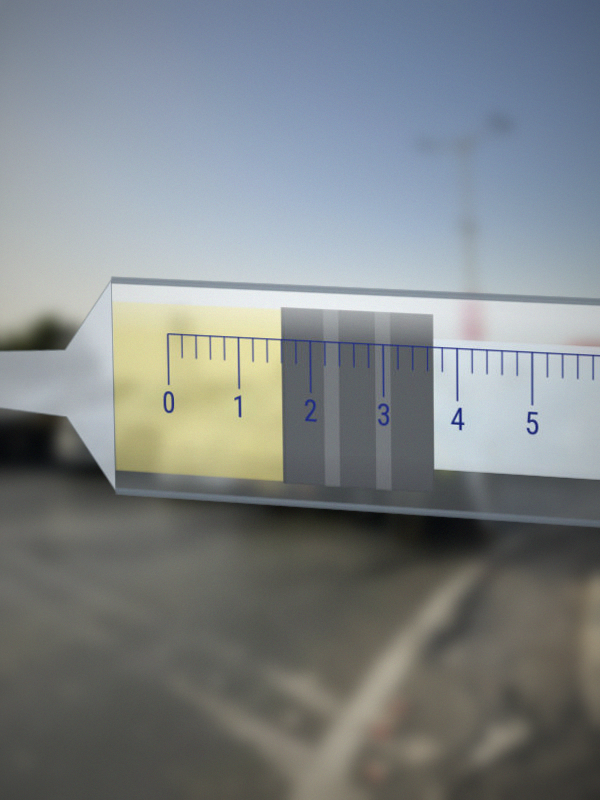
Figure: 1.6mL
